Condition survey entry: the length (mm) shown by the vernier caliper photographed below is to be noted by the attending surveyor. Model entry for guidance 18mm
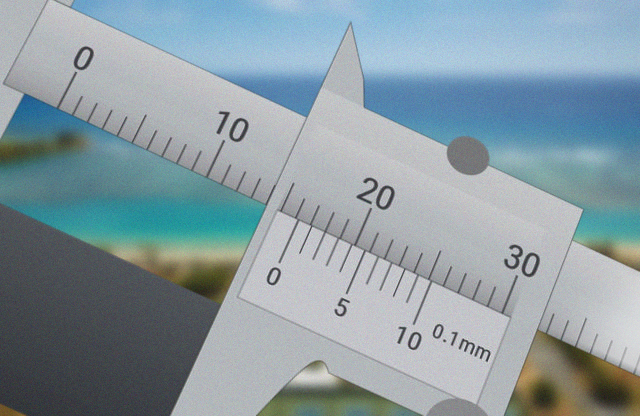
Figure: 16.2mm
